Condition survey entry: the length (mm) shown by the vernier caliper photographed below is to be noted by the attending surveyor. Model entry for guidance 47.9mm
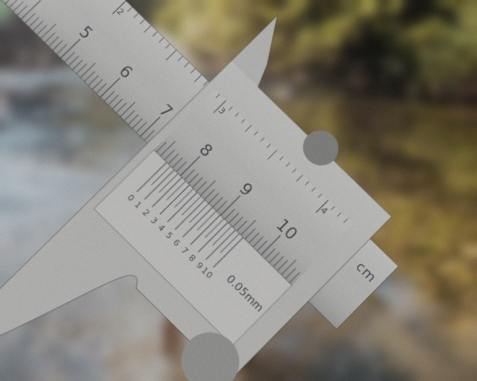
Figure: 76.6mm
